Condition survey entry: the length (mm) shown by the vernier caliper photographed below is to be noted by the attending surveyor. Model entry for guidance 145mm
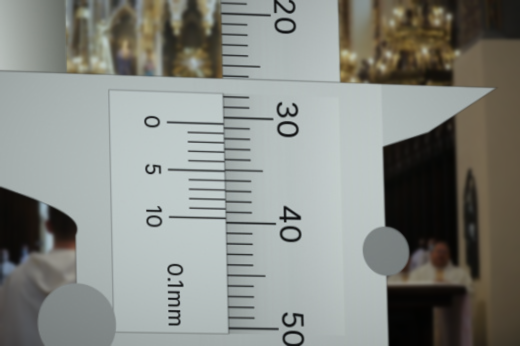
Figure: 30.6mm
